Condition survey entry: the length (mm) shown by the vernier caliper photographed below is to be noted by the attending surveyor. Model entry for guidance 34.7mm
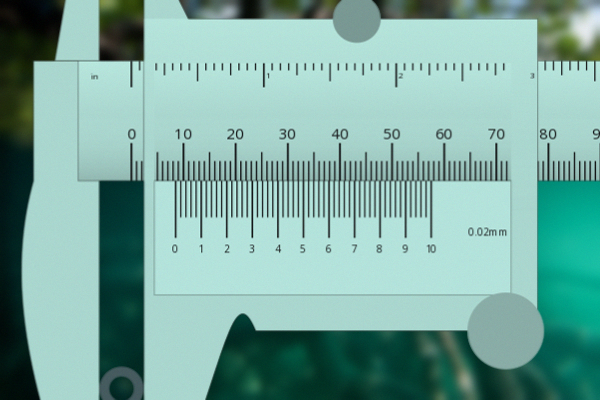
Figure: 8.5mm
